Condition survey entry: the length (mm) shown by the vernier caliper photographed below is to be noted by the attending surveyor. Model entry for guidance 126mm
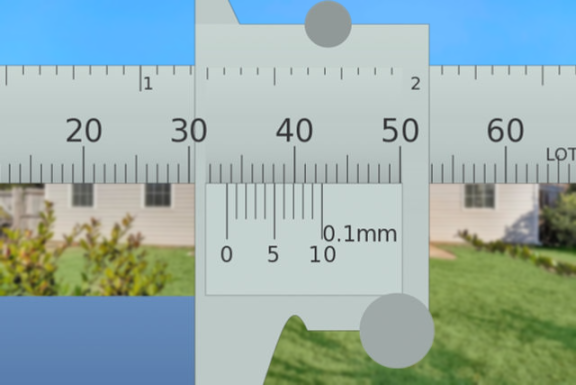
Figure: 33.6mm
